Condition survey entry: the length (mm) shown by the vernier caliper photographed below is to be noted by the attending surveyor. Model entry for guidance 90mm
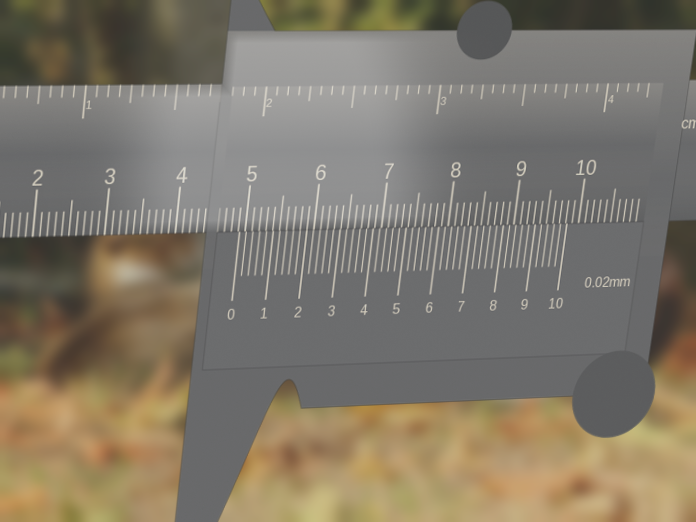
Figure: 49.2mm
